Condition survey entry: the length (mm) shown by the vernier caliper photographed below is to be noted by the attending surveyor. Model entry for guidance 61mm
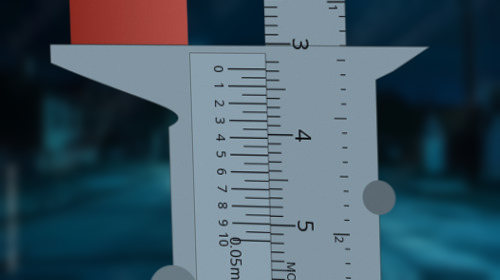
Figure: 32.8mm
